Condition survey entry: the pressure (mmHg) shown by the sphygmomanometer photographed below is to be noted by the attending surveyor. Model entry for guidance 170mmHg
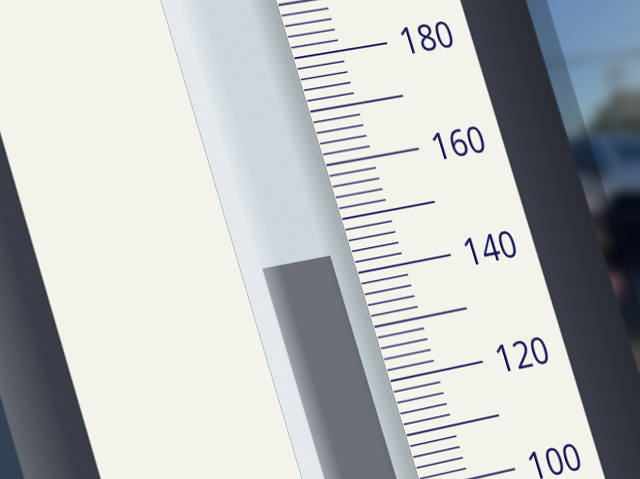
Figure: 144mmHg
